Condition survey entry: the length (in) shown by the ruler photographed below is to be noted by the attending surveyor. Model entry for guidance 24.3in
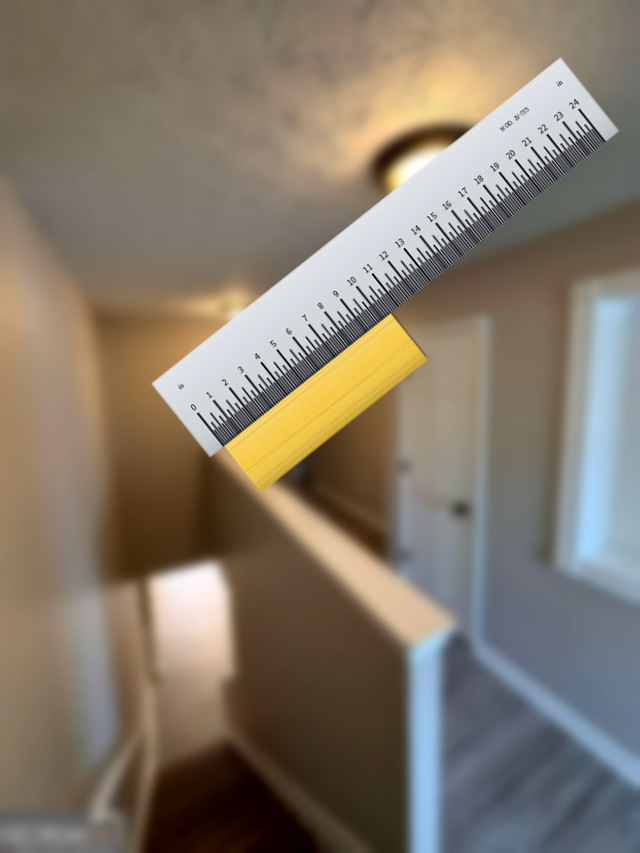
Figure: 10.5in
